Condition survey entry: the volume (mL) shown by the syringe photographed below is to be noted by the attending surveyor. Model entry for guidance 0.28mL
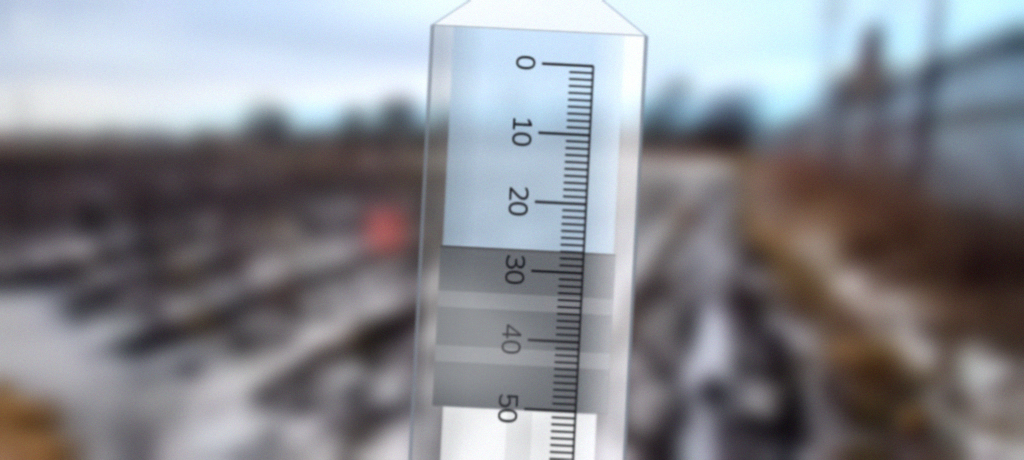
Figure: 27mL
